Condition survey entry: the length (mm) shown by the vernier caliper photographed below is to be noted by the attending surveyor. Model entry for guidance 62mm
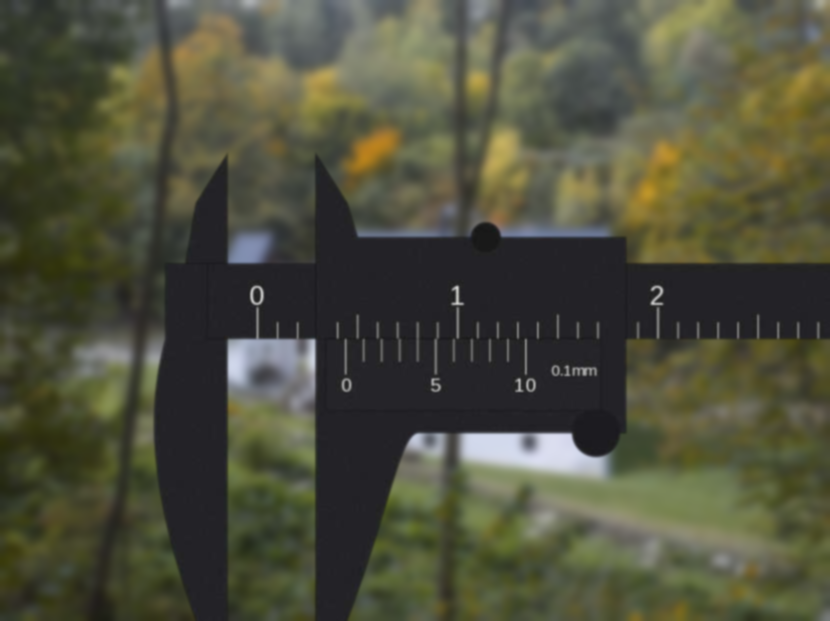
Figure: 4.4mm
